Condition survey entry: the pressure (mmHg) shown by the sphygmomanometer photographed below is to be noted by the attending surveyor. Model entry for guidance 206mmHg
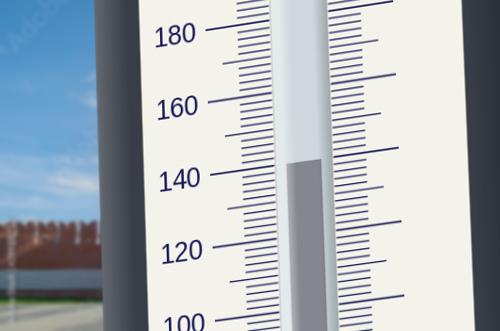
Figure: 140mmHg
